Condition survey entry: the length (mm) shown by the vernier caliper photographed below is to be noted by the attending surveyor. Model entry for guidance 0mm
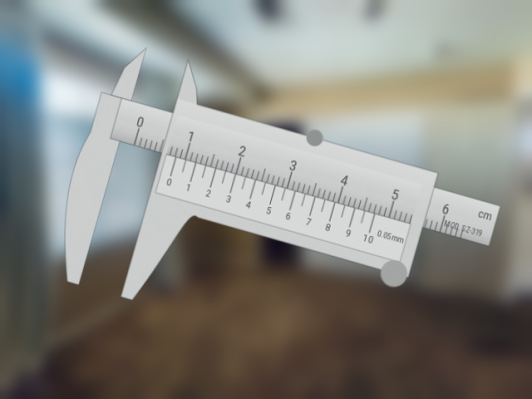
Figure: 8.2mm
